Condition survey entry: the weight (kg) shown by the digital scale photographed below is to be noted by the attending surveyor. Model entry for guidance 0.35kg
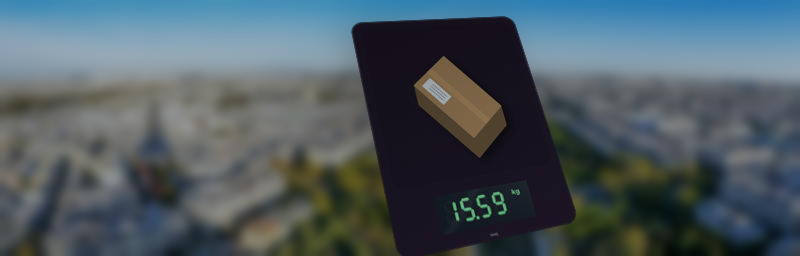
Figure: 15.59kg
